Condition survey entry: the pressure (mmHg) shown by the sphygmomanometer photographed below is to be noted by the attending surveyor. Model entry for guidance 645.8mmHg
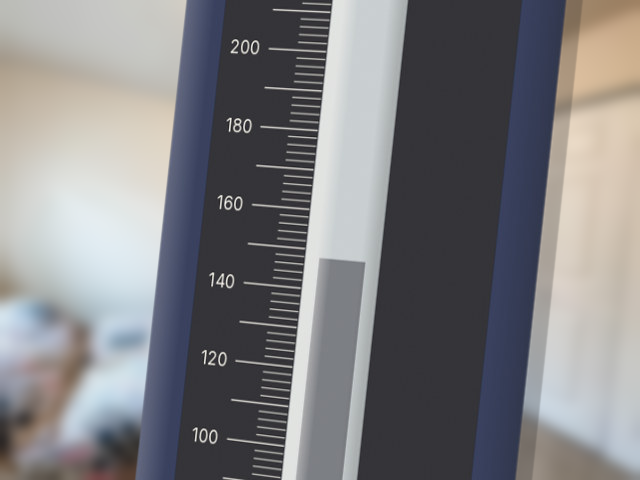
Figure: 148mmHg
